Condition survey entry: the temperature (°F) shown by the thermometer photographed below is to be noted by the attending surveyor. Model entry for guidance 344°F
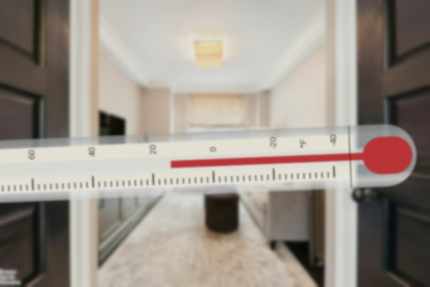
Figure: 14°F
